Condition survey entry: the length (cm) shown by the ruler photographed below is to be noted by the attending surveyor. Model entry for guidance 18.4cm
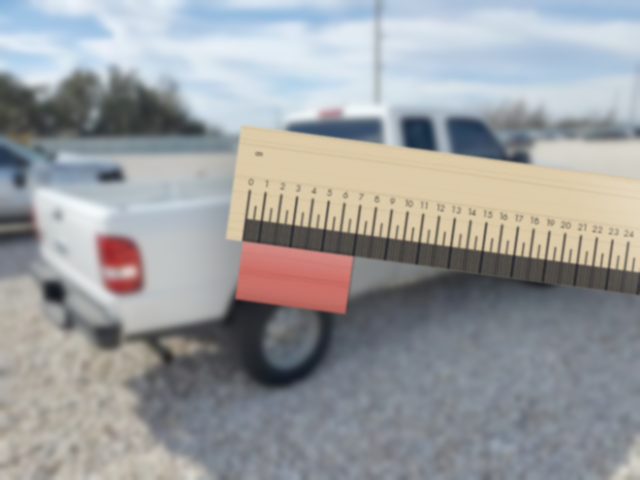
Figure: 7cm
